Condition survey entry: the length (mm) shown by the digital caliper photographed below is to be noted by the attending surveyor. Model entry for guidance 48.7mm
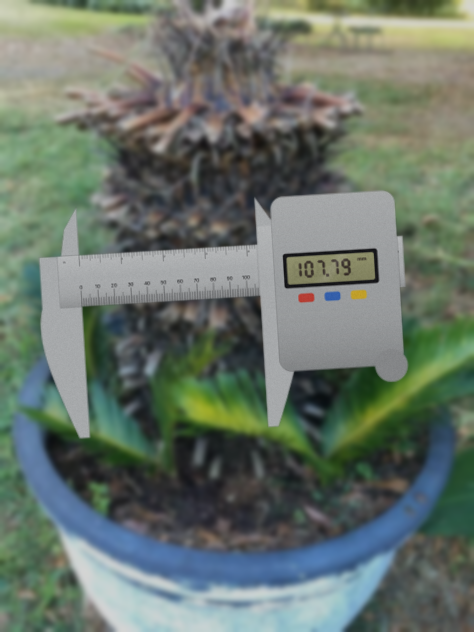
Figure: 107.79mm
